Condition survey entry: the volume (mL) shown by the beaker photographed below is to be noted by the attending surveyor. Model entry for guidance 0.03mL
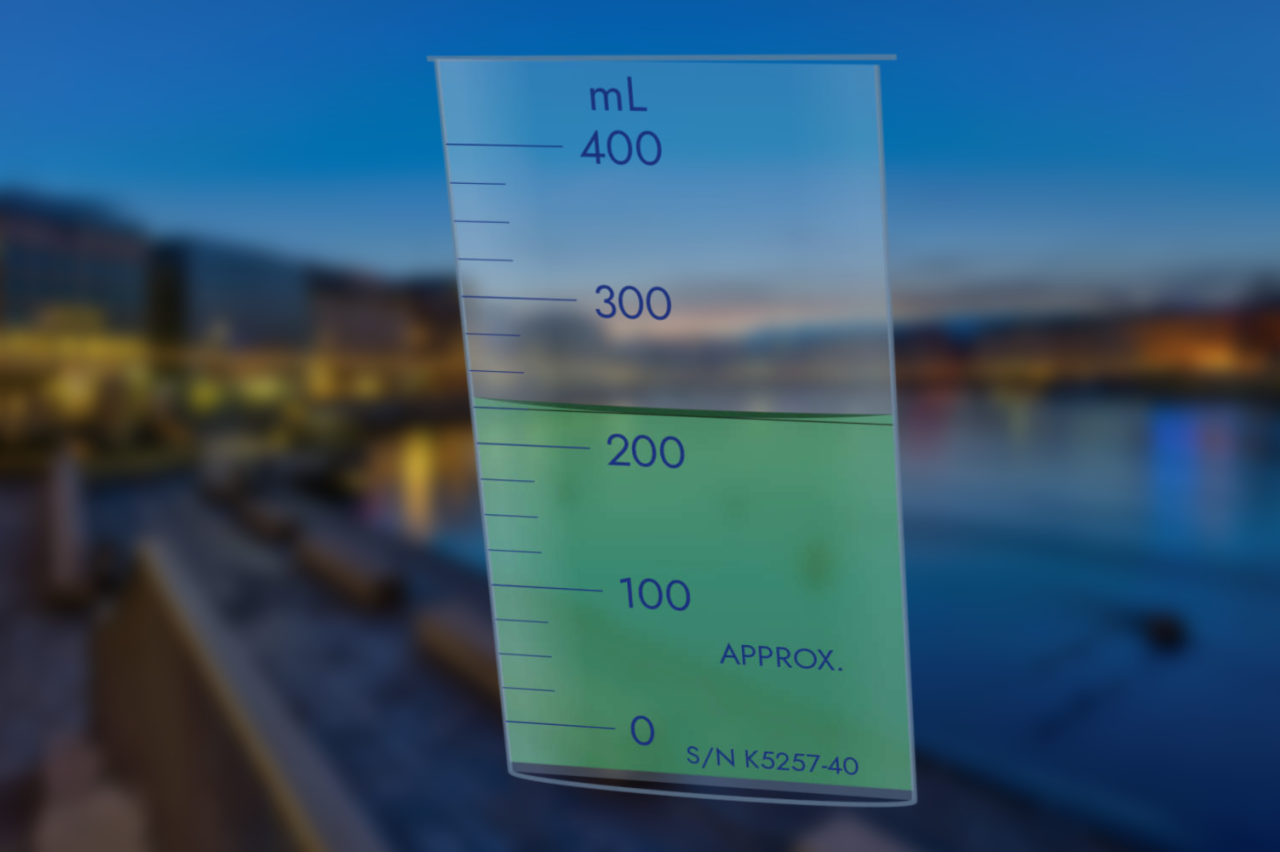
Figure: 225mL
